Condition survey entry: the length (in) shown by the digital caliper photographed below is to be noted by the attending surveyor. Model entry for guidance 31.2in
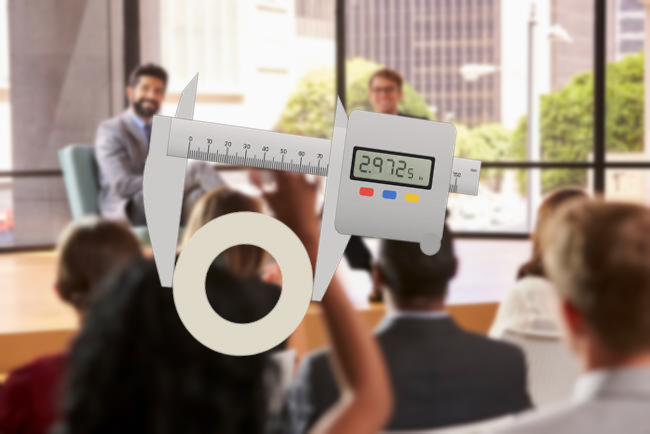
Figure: 2.9725in
